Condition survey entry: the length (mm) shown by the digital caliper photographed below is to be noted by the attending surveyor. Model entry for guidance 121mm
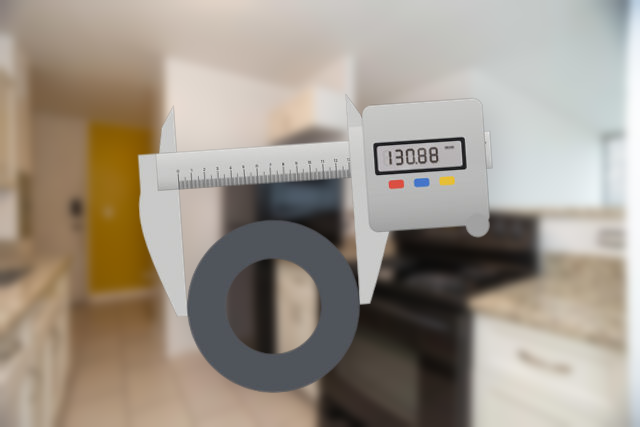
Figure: 130.88mm
